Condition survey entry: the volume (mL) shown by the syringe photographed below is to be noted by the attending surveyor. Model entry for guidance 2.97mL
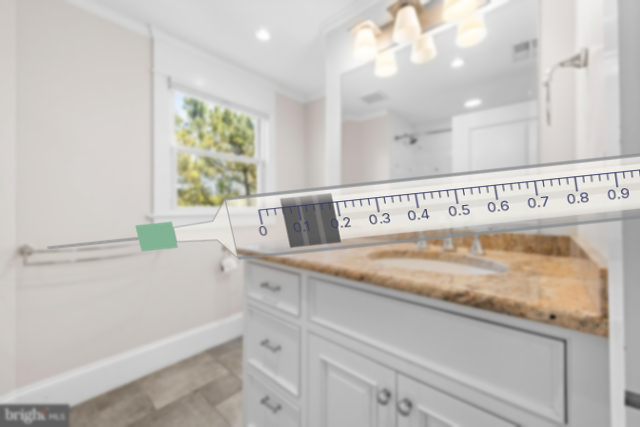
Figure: 0.06mL
